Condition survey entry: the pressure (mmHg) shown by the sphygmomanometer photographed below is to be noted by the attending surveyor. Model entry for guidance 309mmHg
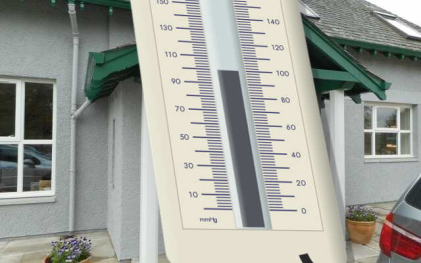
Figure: 100mmHg
